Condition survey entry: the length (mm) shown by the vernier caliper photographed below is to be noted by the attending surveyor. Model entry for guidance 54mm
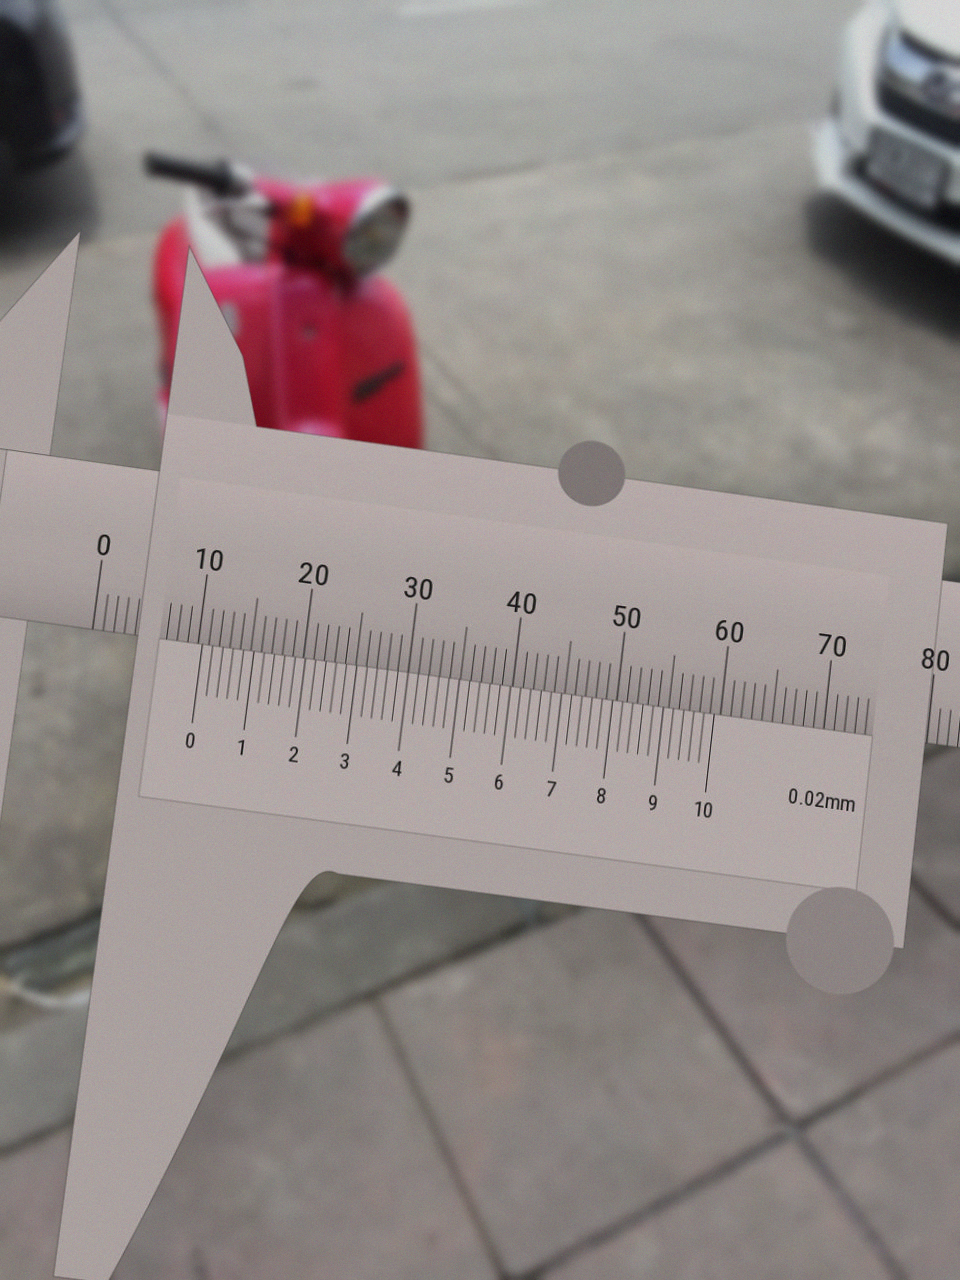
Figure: 10.4mm
